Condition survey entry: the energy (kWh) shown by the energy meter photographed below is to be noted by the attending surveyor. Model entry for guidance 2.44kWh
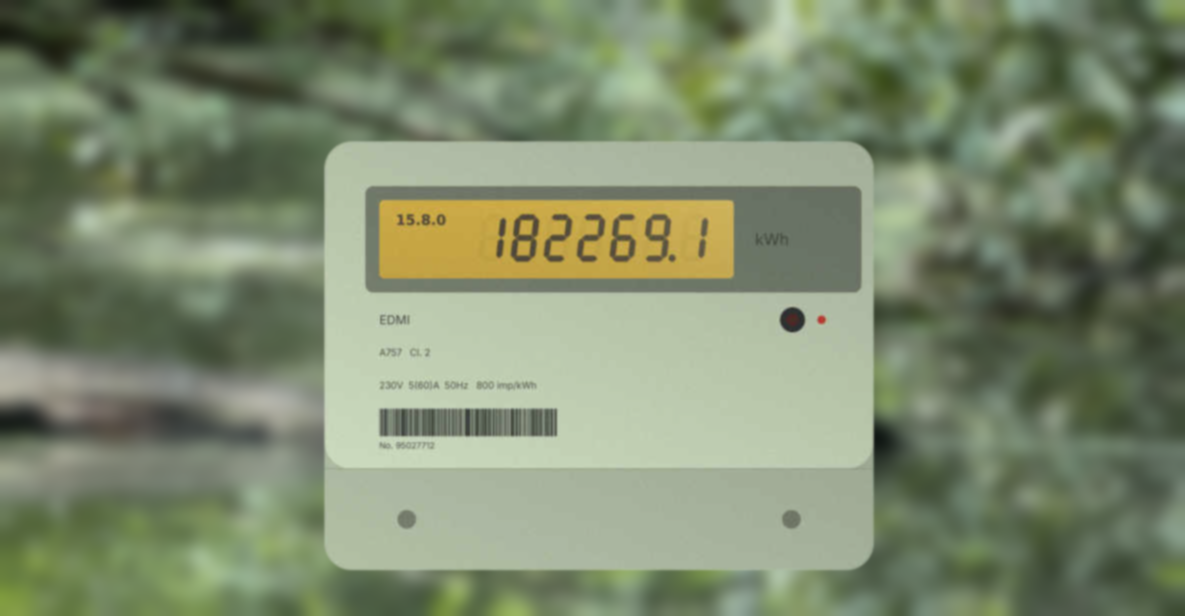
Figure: 182269.1kWh
